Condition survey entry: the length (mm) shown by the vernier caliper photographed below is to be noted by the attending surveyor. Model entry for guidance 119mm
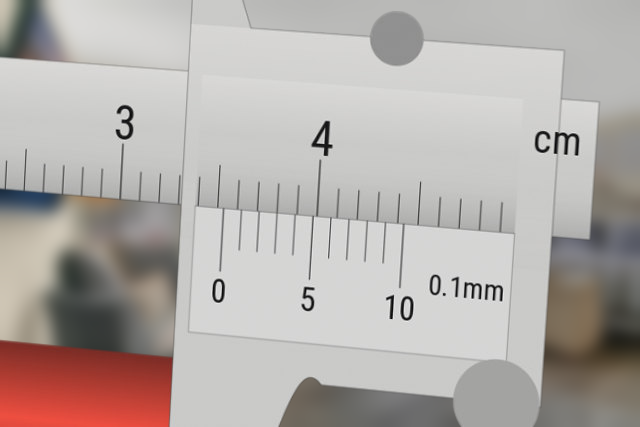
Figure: 35.3mm
